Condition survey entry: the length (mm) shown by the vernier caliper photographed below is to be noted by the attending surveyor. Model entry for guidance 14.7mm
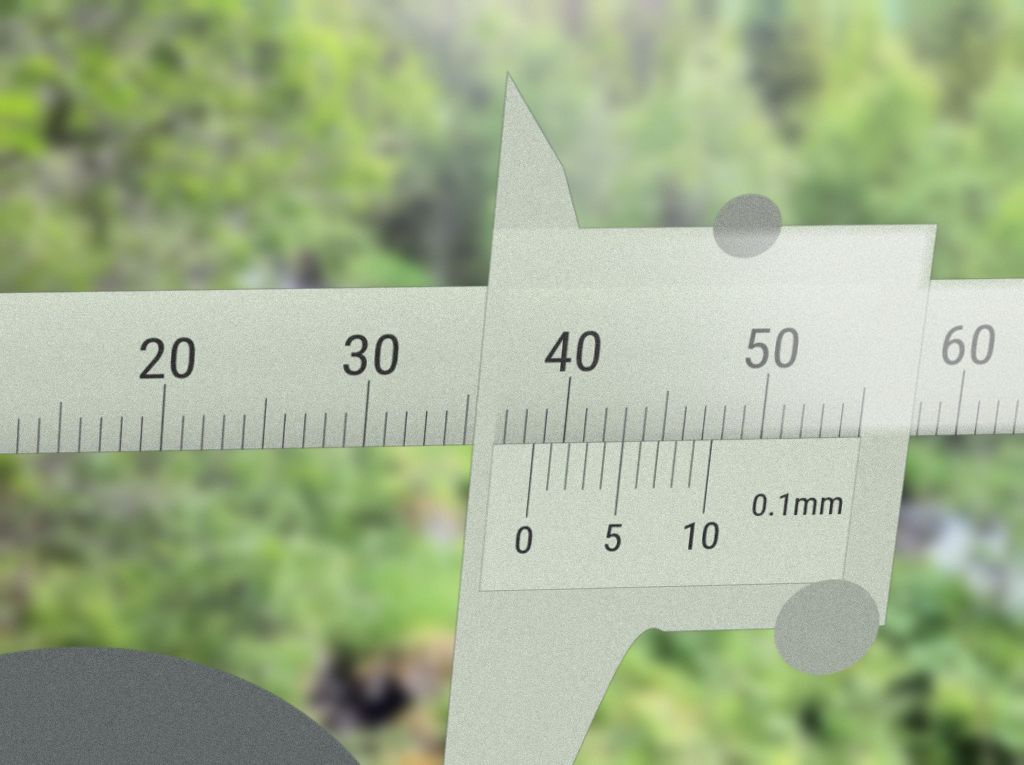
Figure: 38.5mm
